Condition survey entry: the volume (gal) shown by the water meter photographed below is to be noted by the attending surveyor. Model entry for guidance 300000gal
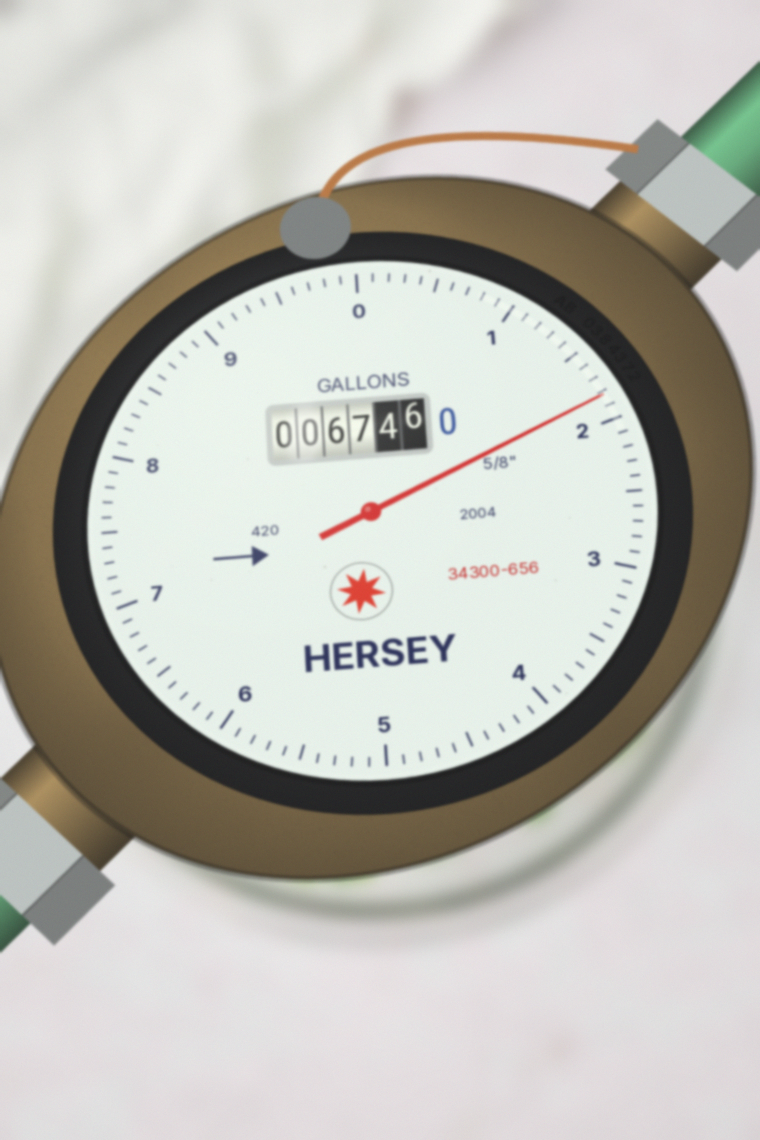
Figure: 67461.8gal
